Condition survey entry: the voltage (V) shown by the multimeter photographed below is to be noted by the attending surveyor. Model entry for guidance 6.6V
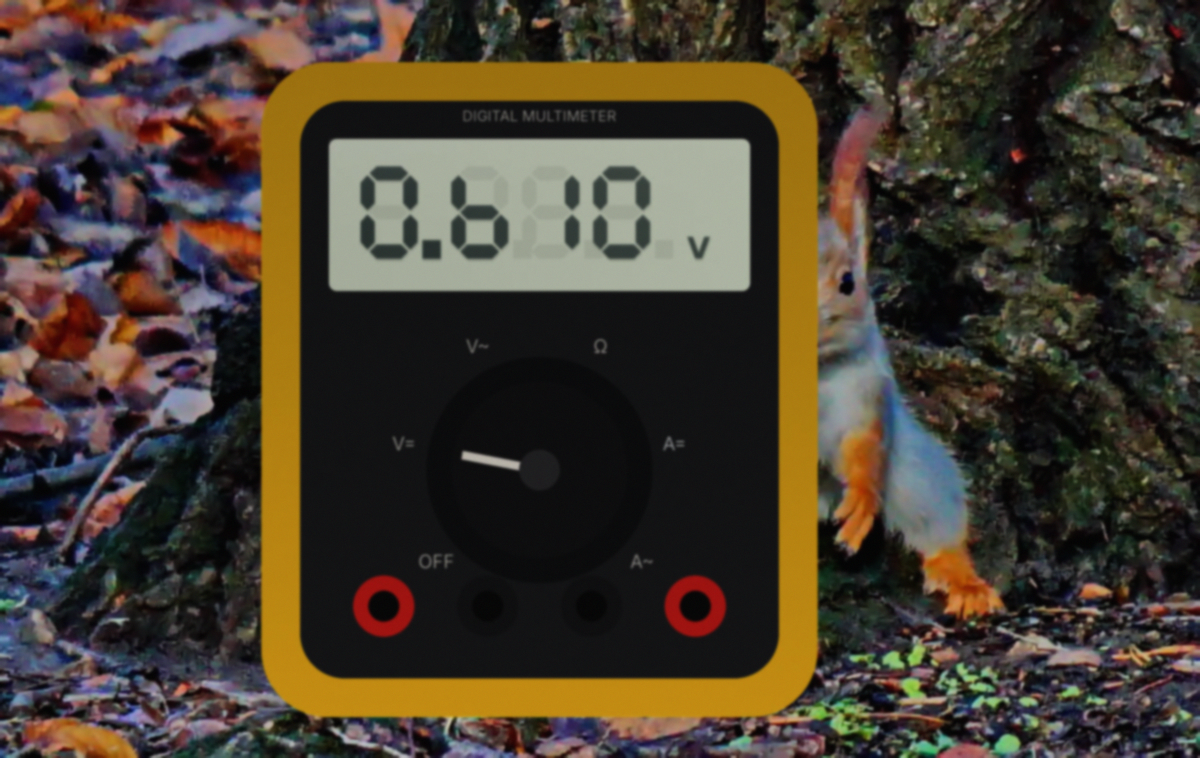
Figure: 0.610V
